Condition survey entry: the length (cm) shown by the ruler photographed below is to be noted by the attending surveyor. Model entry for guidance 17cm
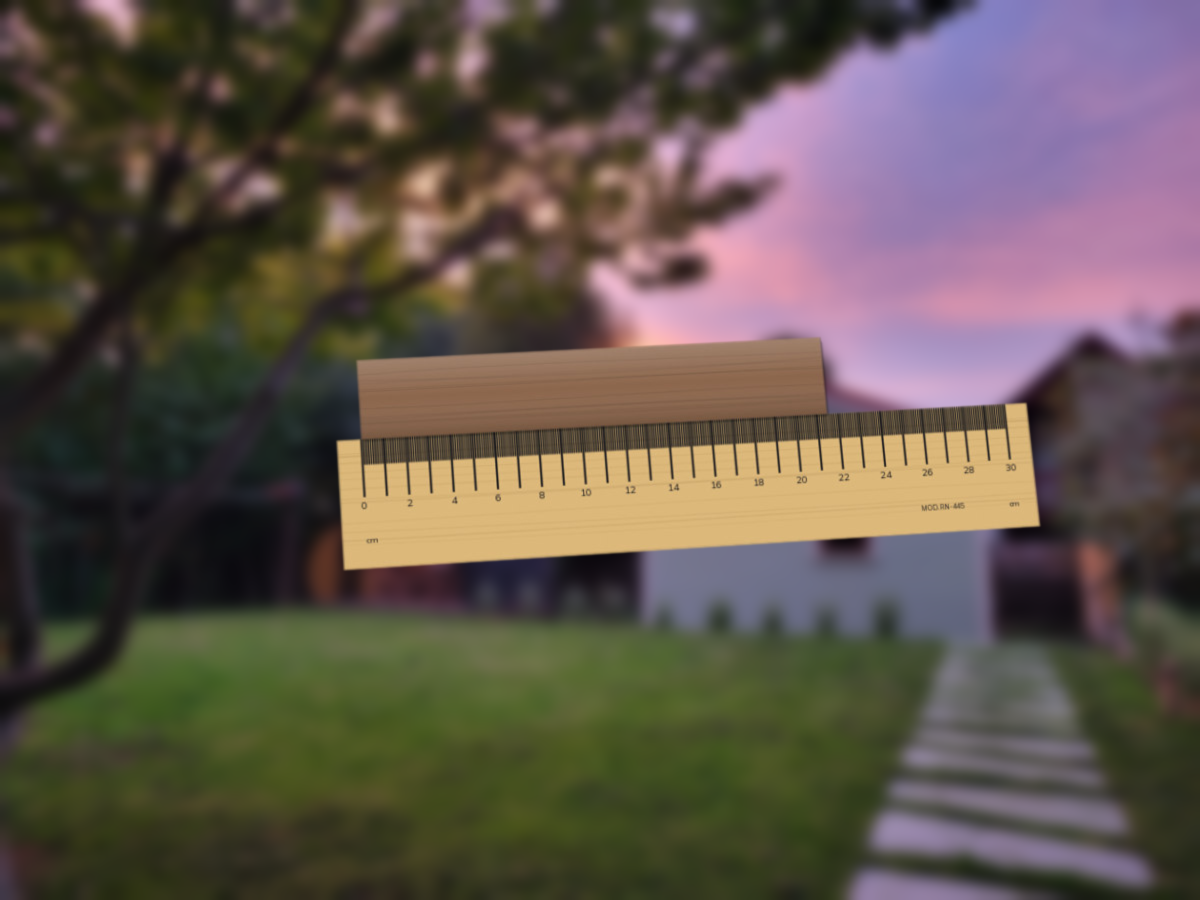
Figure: 21.5cm
